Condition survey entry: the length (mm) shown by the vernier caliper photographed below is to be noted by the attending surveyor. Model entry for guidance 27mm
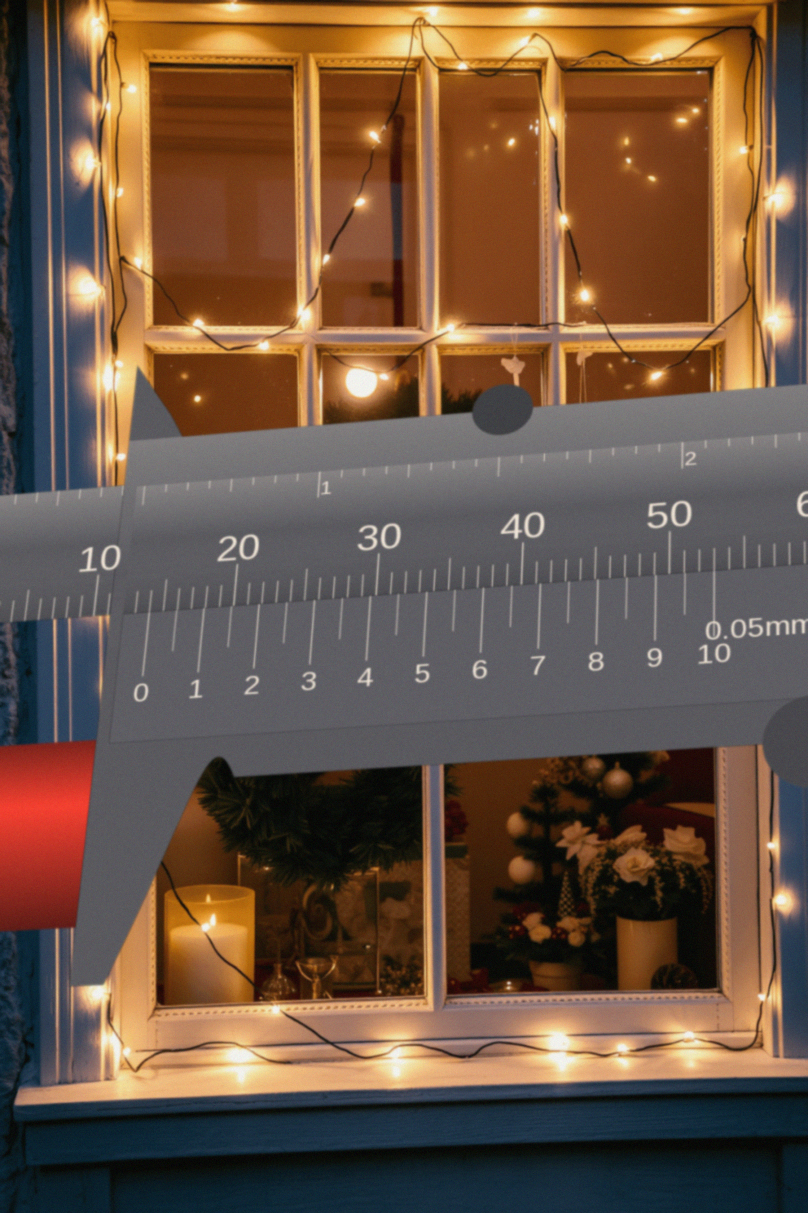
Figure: 14.0mm
